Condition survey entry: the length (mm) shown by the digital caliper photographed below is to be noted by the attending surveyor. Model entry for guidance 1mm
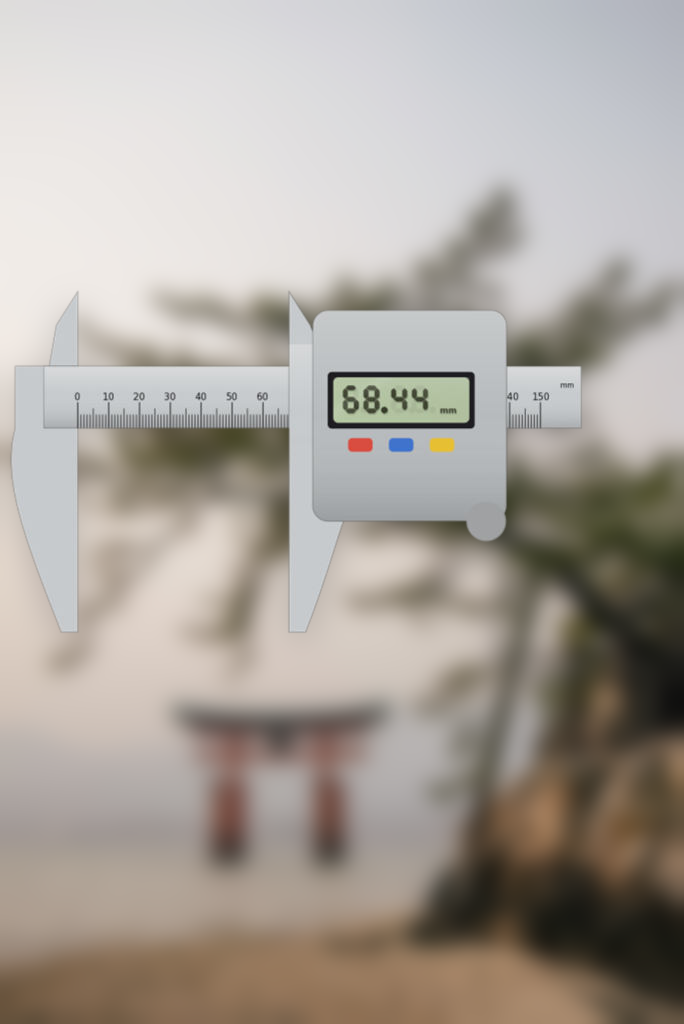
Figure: 68.44mm
